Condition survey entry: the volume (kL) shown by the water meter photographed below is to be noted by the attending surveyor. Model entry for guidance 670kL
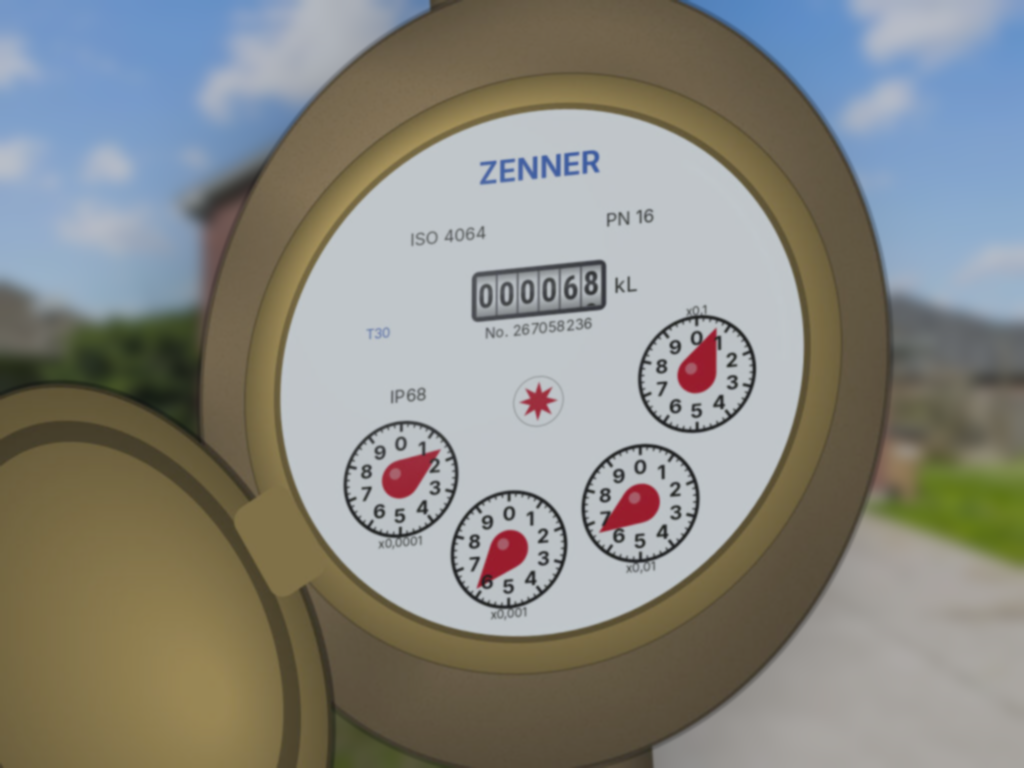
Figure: 68.0661kL
